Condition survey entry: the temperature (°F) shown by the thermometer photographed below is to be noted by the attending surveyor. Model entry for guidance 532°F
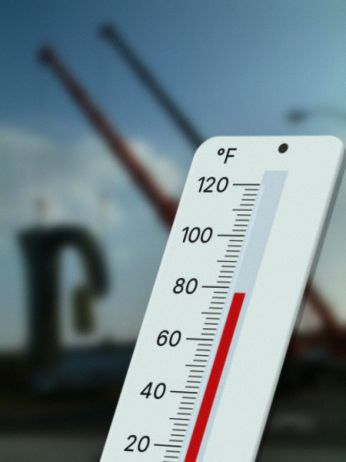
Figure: 78°F
